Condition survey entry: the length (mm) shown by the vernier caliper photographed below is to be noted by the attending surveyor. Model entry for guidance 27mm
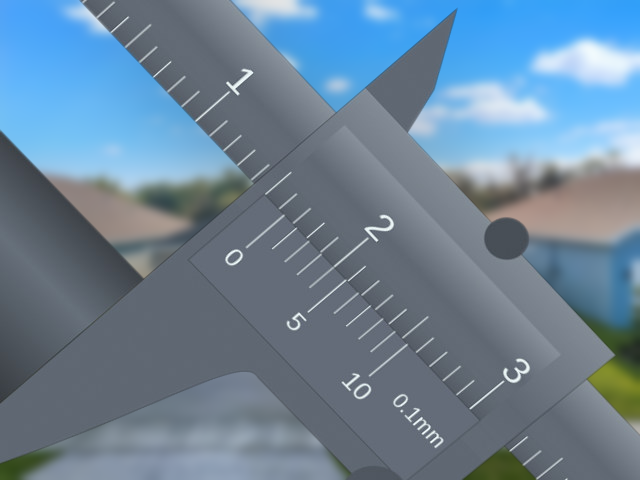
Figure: 16.4mm
